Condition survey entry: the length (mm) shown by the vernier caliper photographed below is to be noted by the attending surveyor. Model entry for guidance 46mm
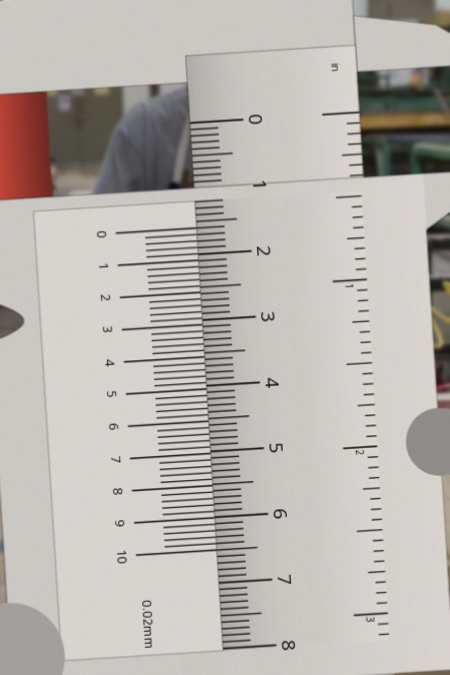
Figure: 16.0mm
